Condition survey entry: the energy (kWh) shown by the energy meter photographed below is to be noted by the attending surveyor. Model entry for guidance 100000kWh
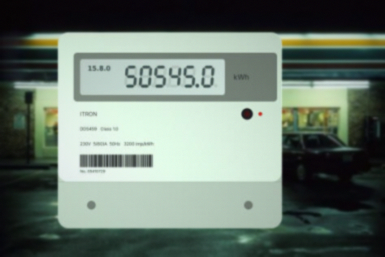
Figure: 50545.0kWh
